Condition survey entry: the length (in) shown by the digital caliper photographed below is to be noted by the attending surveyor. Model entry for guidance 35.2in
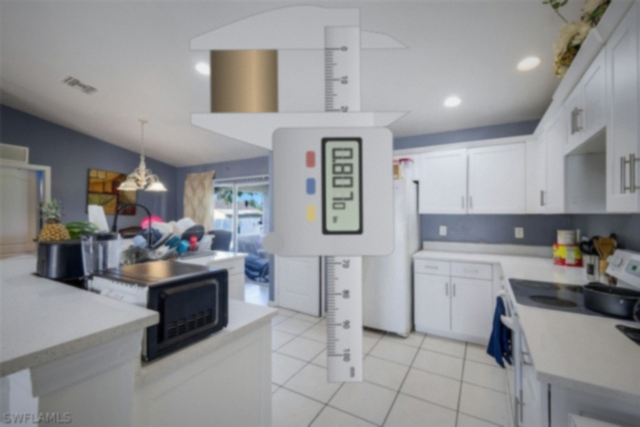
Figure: 0.8070in
